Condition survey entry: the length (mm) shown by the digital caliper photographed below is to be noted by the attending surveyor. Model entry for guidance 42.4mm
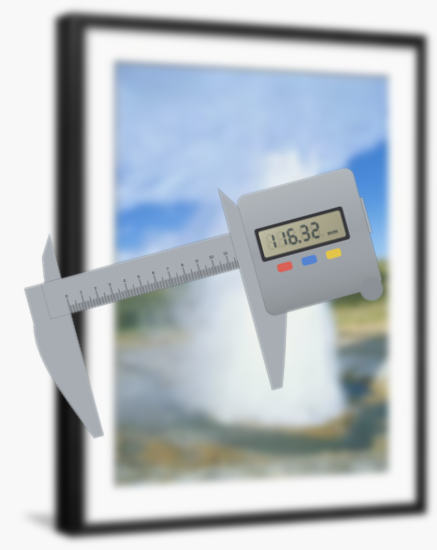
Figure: 116.32mm
